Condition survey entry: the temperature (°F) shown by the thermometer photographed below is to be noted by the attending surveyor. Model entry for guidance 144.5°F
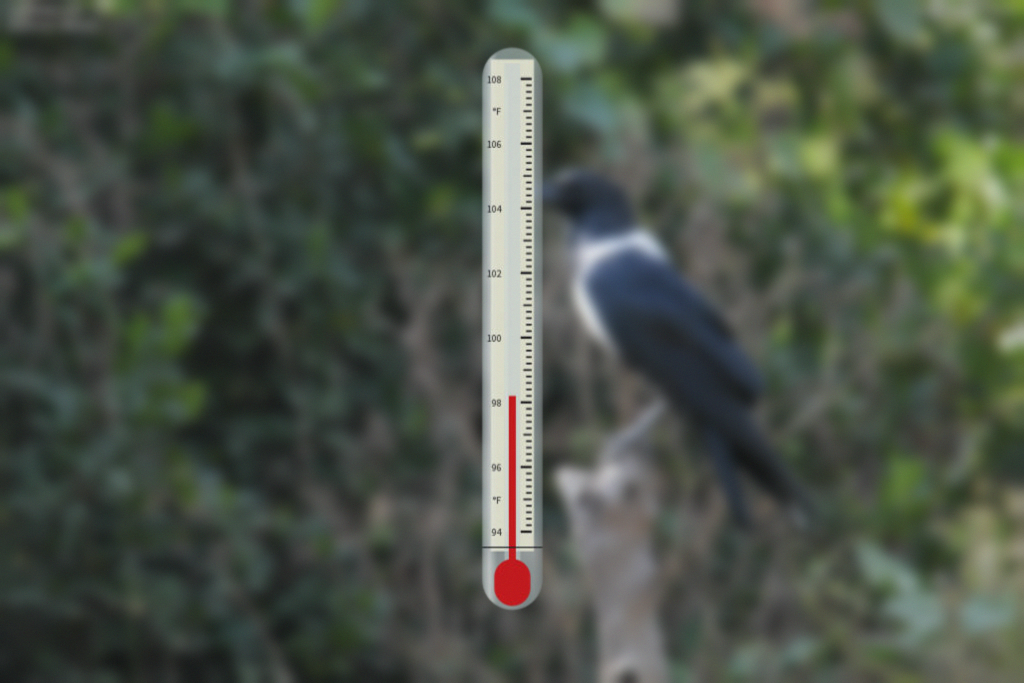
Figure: 98.2°F
